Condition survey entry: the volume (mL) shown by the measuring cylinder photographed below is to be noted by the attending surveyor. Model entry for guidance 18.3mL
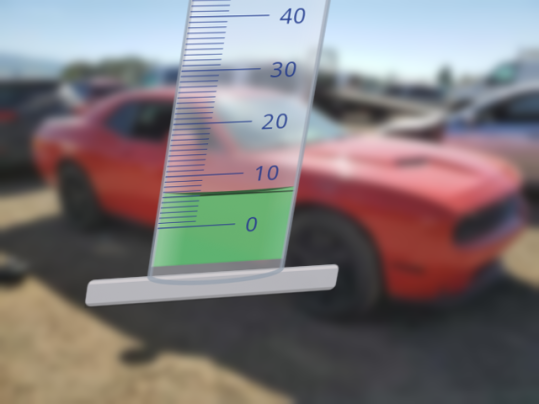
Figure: 6mL
